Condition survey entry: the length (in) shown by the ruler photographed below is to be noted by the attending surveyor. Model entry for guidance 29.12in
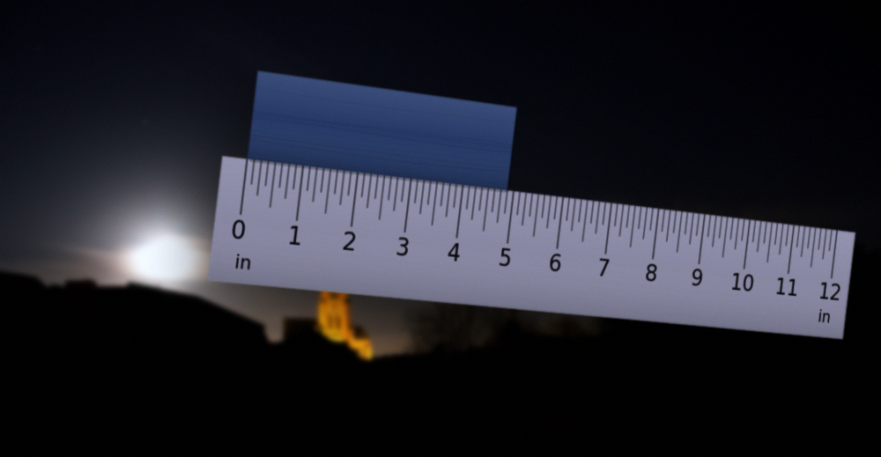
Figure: 4.875in
